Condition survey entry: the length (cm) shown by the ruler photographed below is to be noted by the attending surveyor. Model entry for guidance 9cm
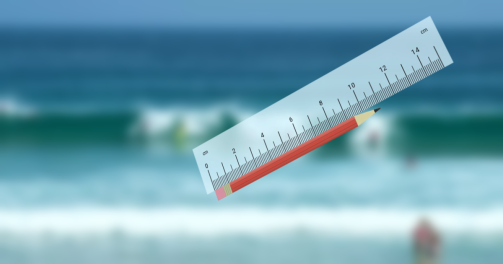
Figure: 11cm
